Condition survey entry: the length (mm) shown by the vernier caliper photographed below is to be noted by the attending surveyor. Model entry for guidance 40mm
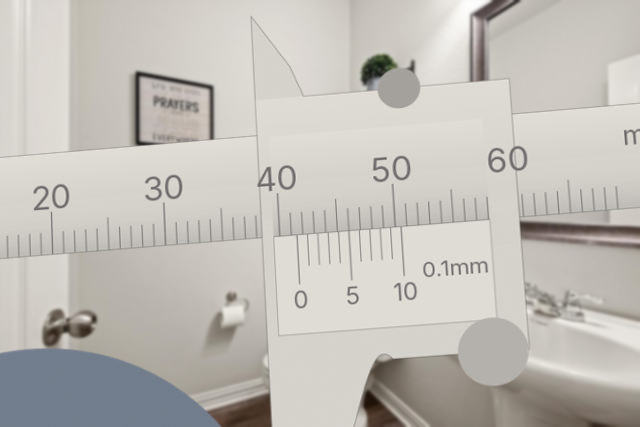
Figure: 41.5mm
